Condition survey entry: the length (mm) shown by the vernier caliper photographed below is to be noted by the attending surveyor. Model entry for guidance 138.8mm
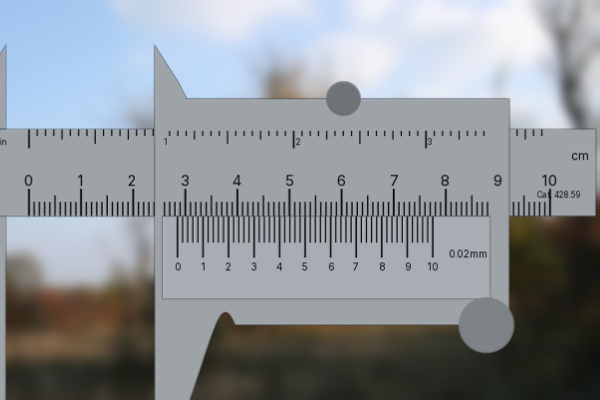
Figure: 28.5mm
